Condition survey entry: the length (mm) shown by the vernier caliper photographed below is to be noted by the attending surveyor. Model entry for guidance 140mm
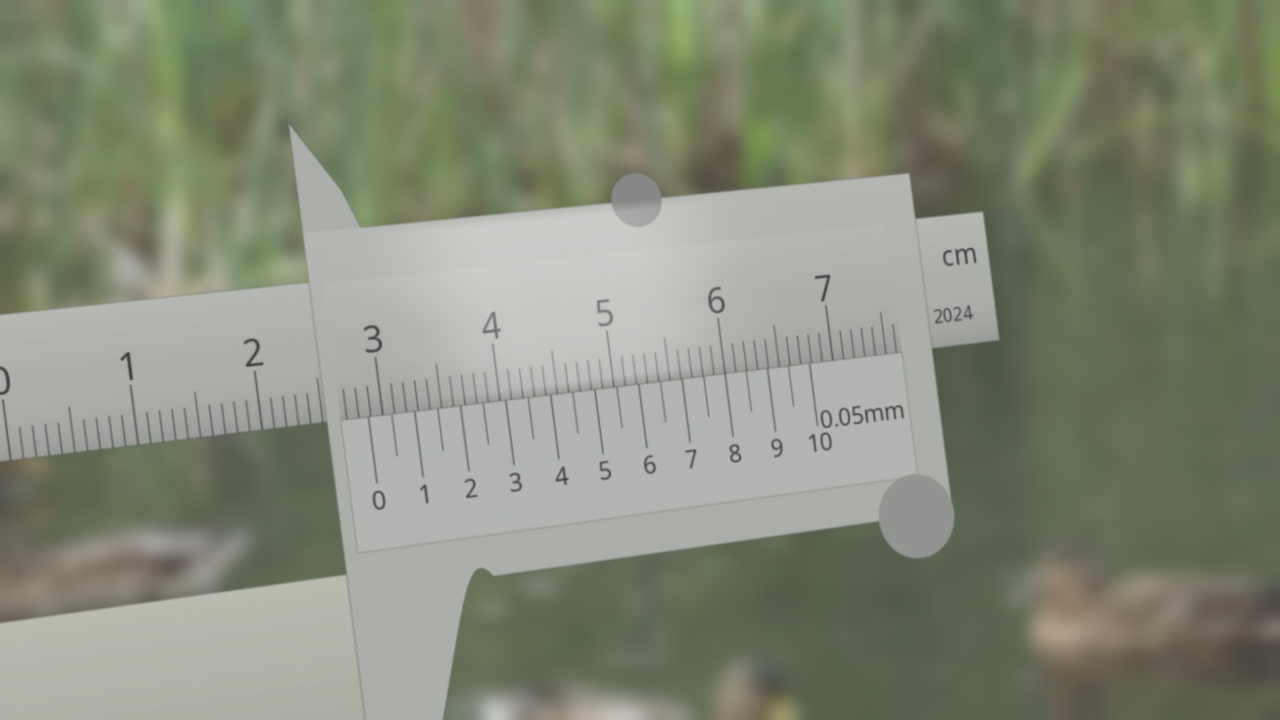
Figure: 28.8mm
